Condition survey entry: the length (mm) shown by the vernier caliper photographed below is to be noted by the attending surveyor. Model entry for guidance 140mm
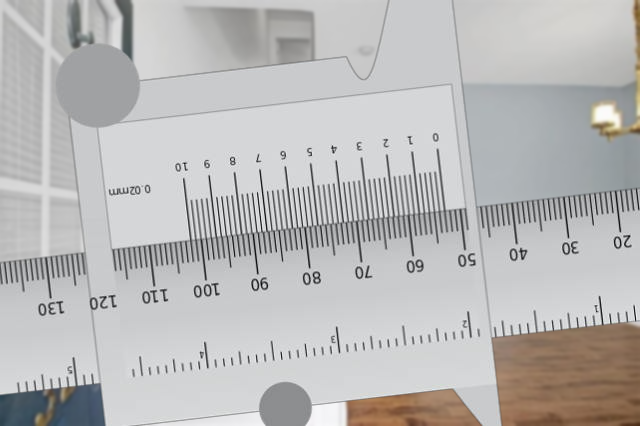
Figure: 53.0mm
